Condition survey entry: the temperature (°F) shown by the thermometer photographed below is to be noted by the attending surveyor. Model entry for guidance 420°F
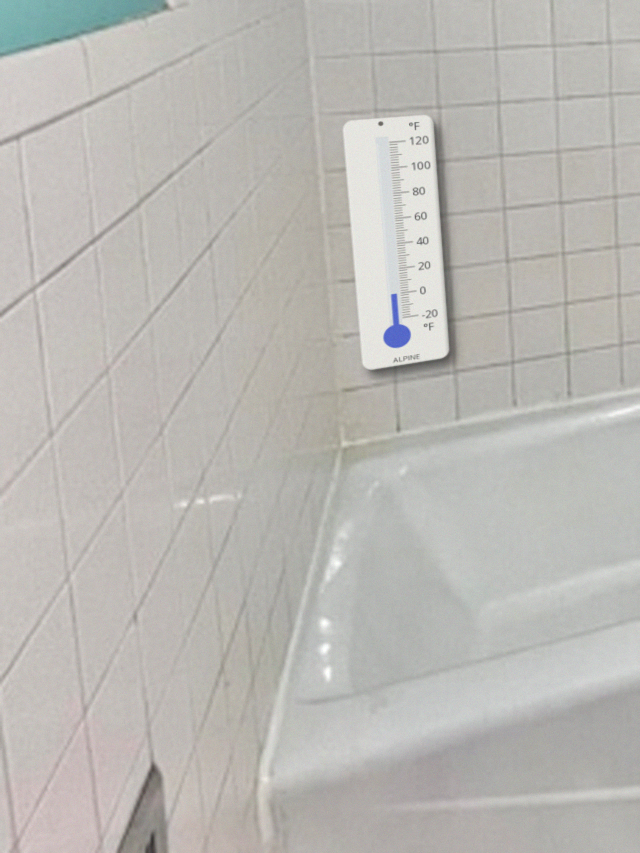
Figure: 0°F
